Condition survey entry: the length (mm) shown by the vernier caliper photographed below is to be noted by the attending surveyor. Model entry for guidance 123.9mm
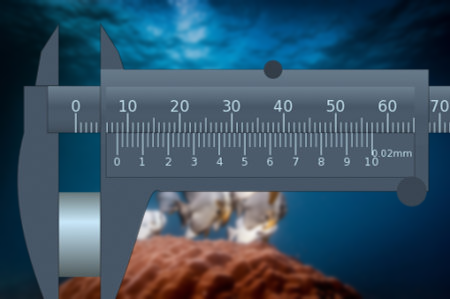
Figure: 8.0mm
